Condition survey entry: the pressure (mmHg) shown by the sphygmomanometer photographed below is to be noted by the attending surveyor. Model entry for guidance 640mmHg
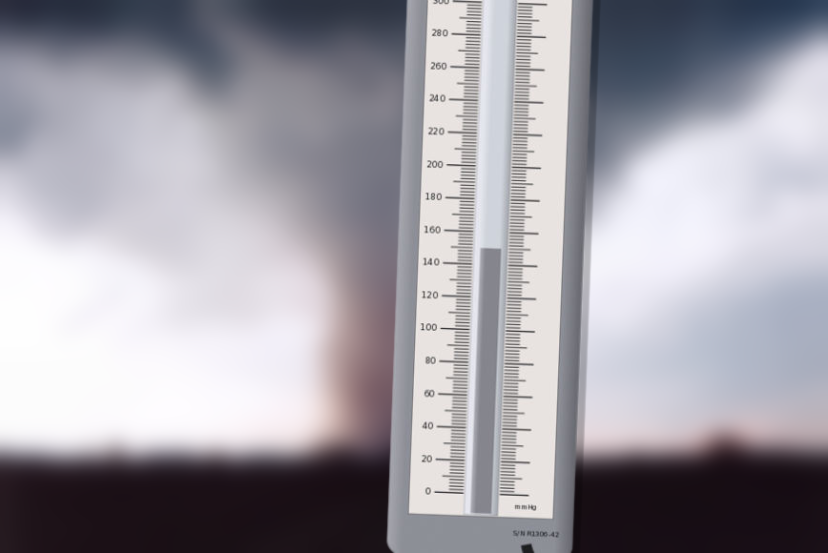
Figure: 150mmHg
